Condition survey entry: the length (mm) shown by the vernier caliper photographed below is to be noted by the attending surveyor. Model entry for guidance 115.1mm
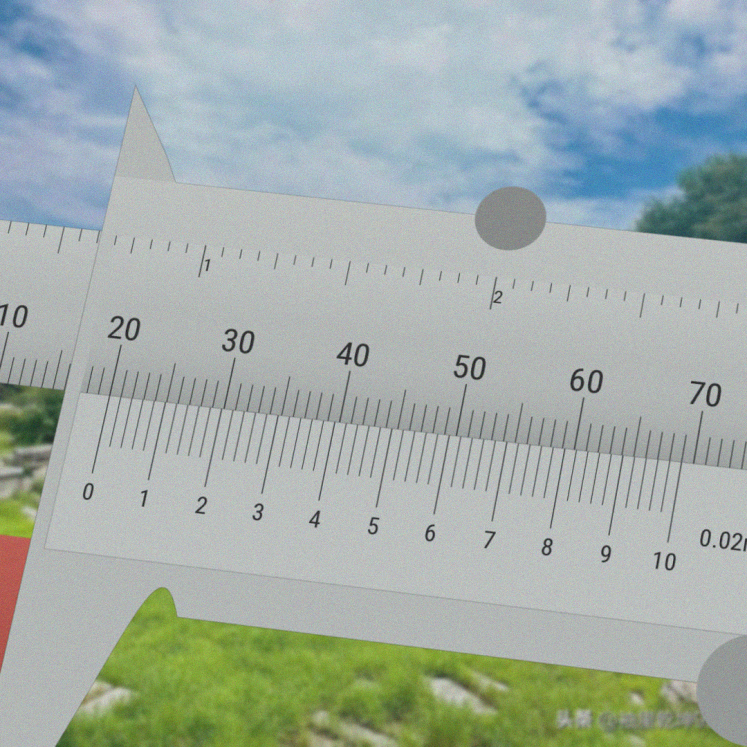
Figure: 20.0mm
